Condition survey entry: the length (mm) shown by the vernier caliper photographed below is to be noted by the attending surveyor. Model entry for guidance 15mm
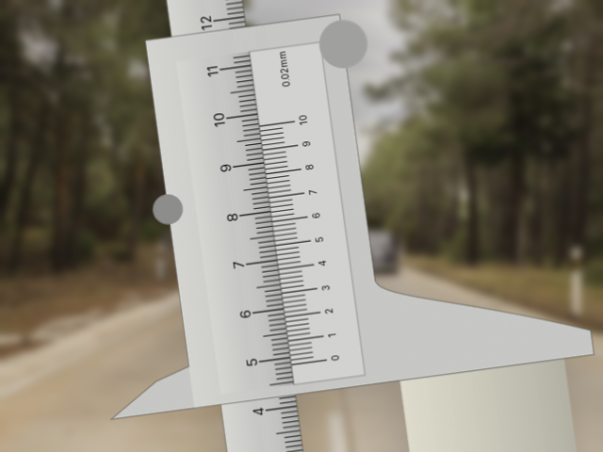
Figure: 48.5mm
